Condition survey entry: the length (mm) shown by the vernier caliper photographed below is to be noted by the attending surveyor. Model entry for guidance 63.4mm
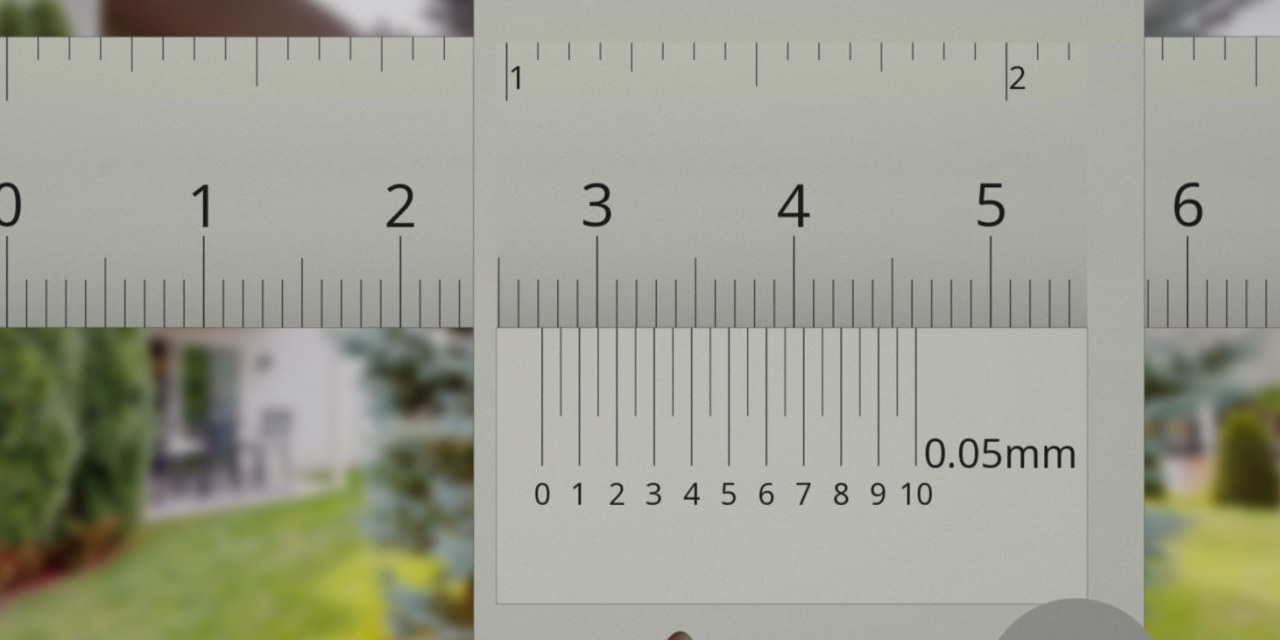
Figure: 27.2mm
